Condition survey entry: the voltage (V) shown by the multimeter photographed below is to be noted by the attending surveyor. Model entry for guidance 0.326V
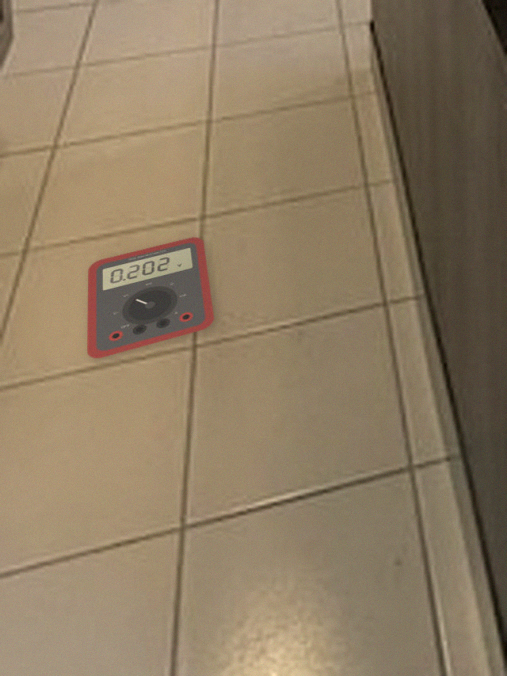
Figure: 0.202V
